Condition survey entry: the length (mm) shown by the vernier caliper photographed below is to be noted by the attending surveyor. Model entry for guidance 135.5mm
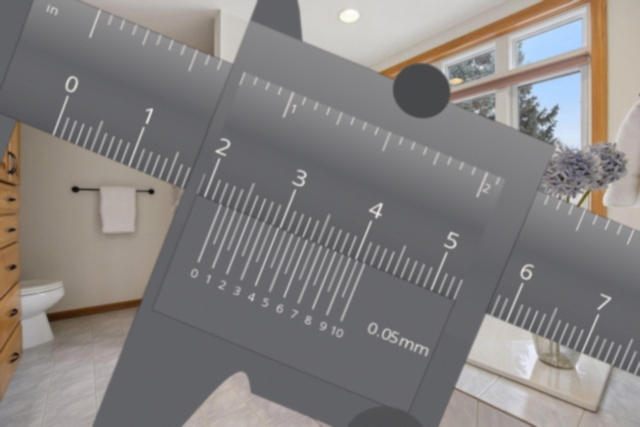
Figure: 22.2mm
